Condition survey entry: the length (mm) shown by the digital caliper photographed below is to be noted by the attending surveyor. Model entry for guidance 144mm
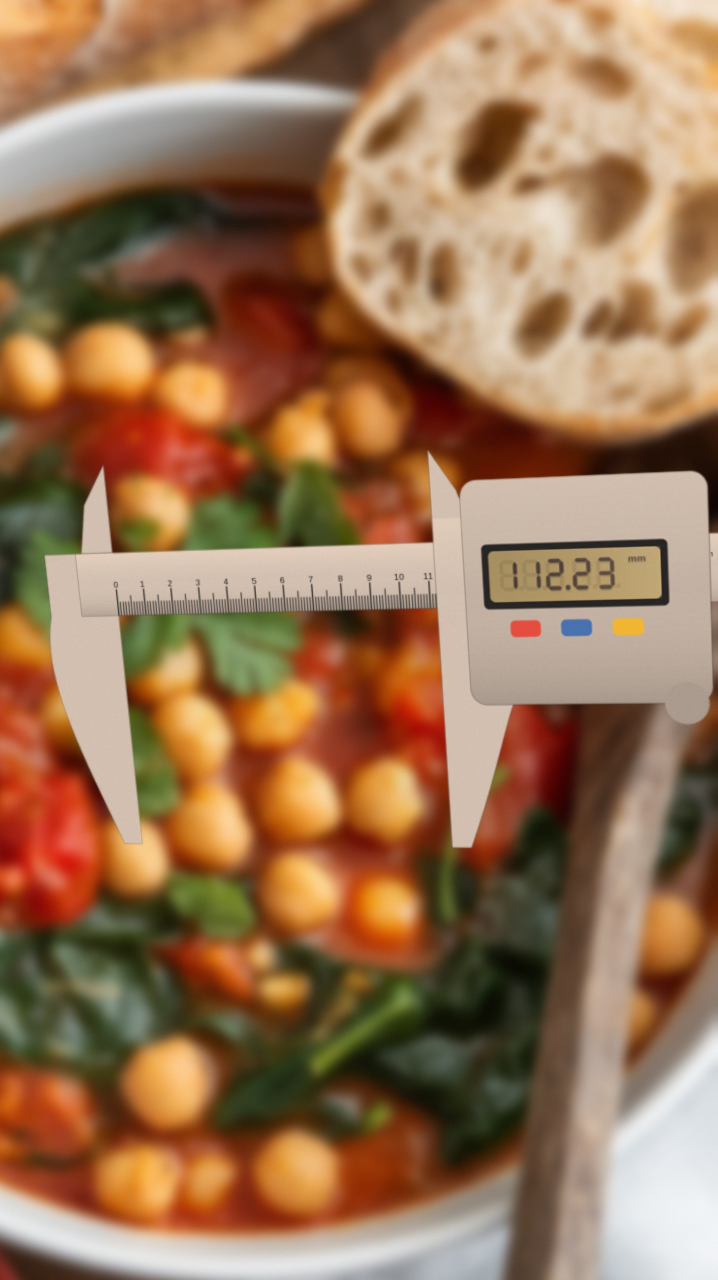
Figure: 112.23mm
